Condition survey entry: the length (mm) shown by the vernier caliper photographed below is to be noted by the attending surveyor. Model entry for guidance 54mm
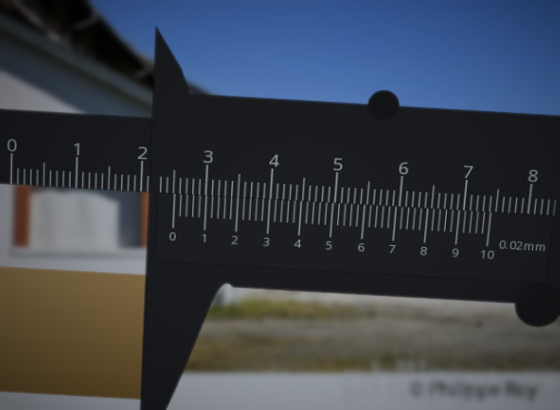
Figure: 25.2mm
